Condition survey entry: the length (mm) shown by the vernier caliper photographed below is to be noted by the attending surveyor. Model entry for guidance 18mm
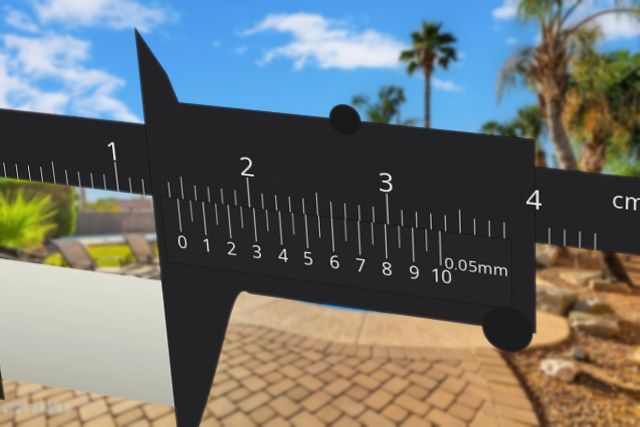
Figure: 14.6mm
